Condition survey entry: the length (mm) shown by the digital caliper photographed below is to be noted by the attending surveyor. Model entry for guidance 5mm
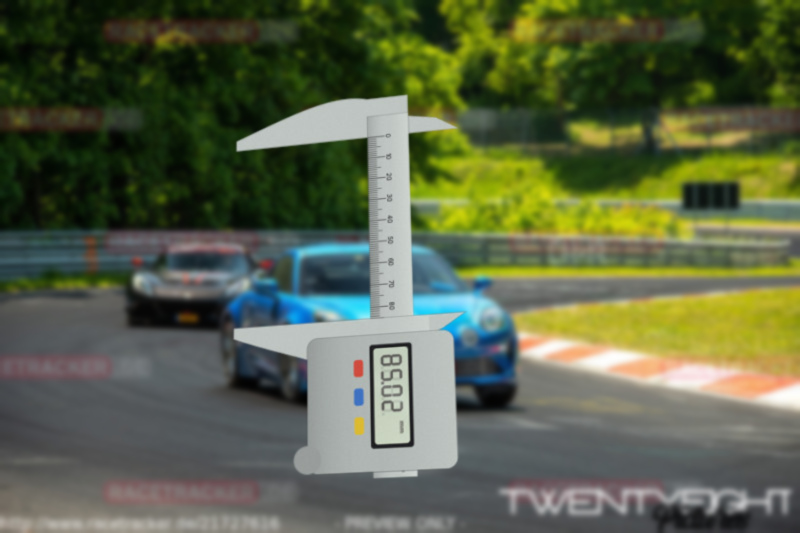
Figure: 85.02mm
